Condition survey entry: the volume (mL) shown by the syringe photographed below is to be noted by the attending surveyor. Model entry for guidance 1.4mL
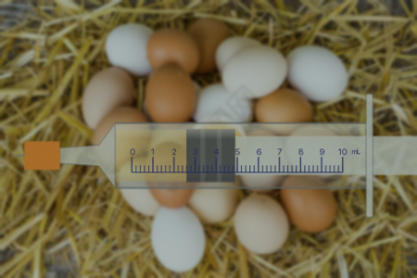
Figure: 2.6mL
